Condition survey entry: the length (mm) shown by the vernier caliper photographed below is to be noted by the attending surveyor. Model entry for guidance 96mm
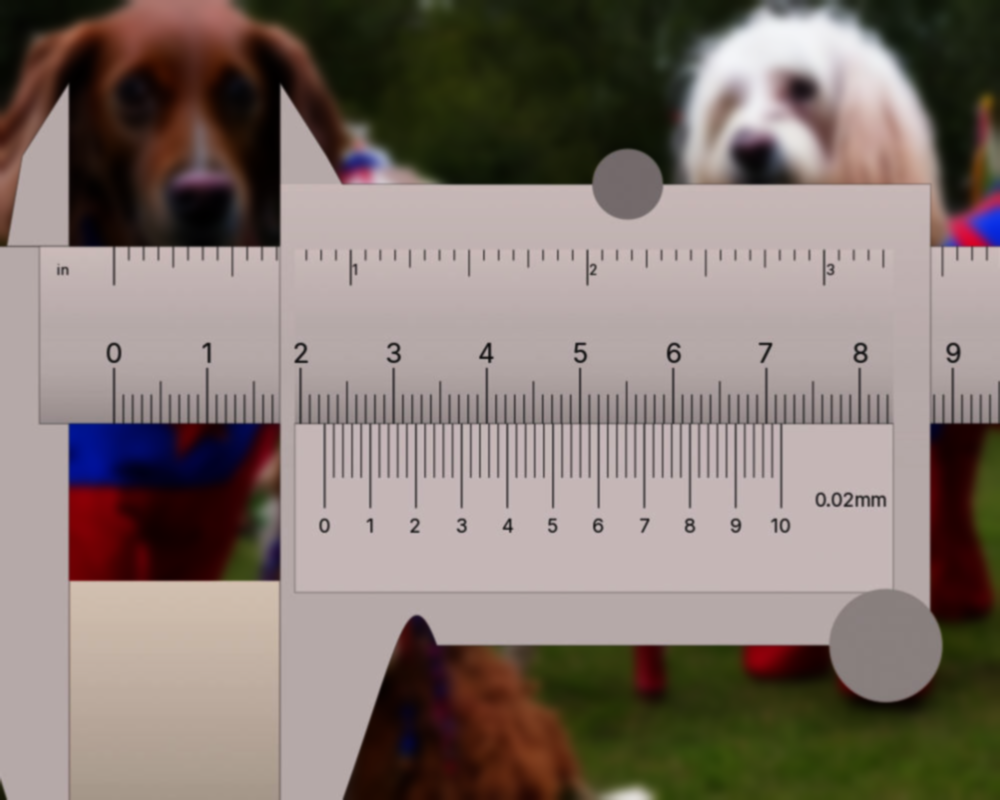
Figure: 22.6mm
